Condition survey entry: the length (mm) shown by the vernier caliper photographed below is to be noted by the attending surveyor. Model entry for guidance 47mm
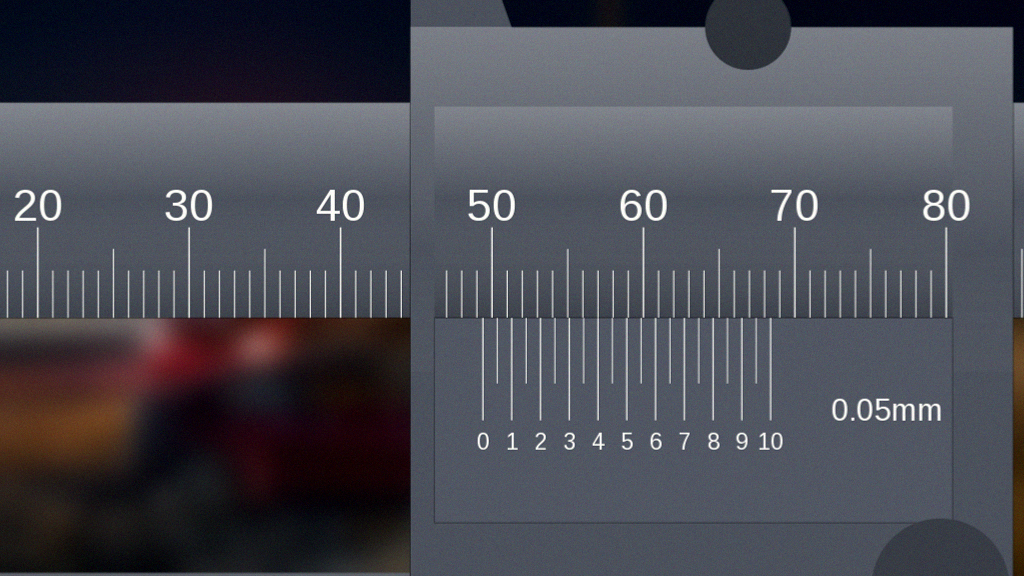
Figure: 49.4mm
